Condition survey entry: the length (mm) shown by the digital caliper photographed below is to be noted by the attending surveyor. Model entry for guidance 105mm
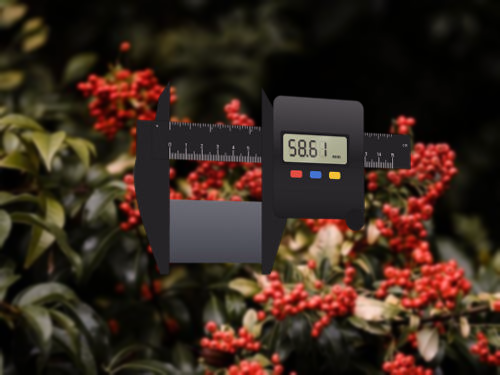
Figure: 58.61mm
